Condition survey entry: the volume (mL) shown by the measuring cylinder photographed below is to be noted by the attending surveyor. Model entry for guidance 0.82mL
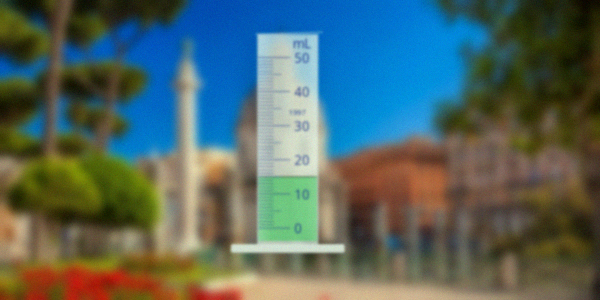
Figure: 15mL
